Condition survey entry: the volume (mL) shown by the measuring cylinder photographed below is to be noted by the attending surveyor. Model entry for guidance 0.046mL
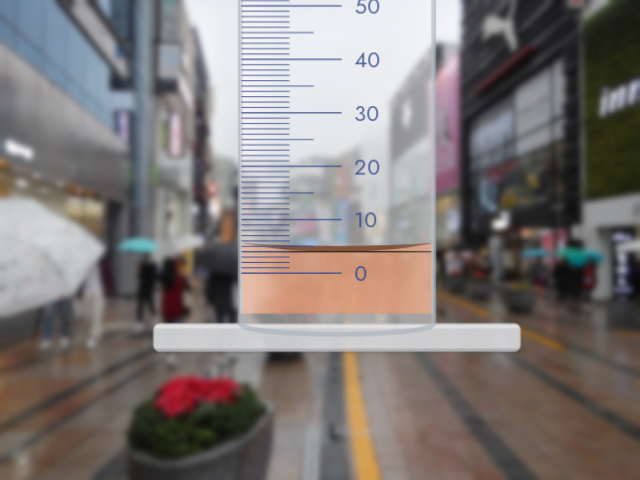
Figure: 4mL
